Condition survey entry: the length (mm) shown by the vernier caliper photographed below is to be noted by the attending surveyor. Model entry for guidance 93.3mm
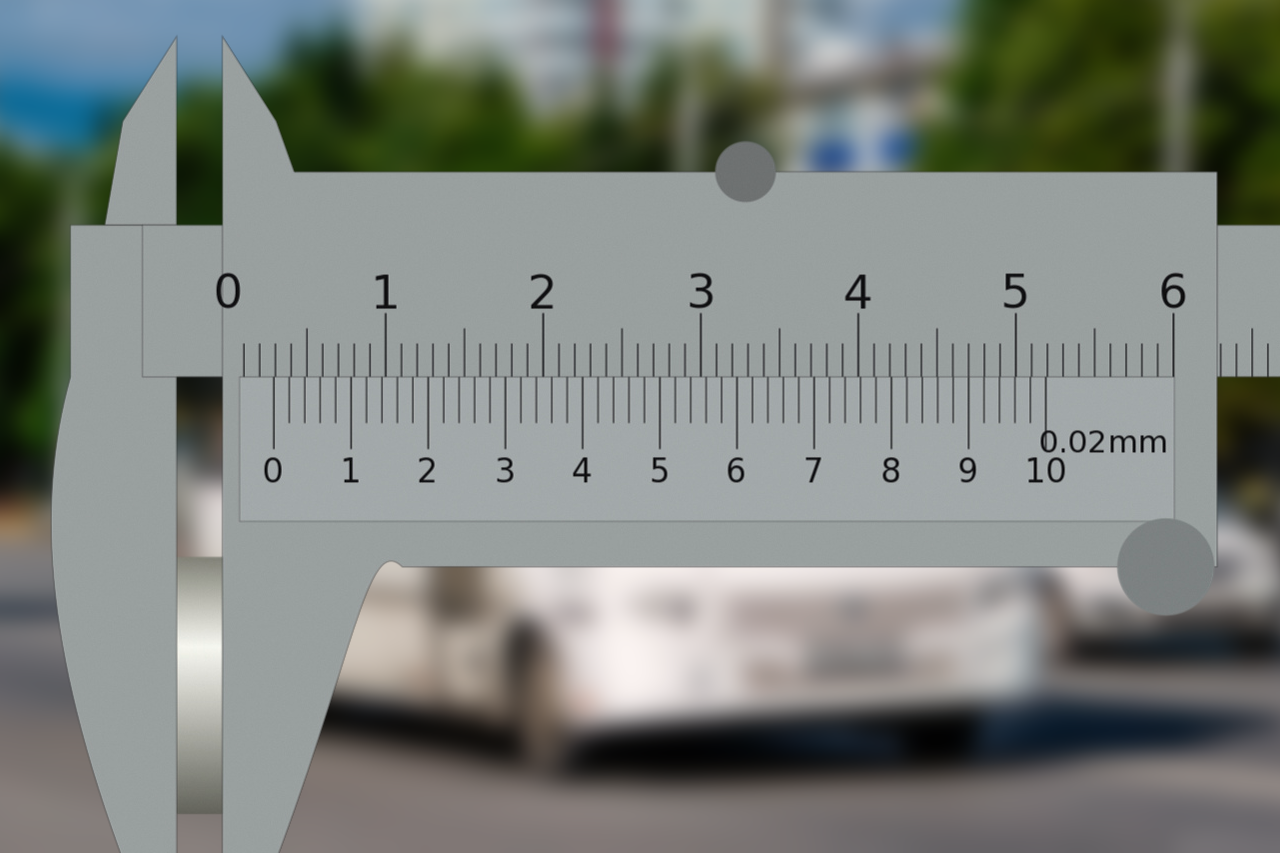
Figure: 2.9mm
